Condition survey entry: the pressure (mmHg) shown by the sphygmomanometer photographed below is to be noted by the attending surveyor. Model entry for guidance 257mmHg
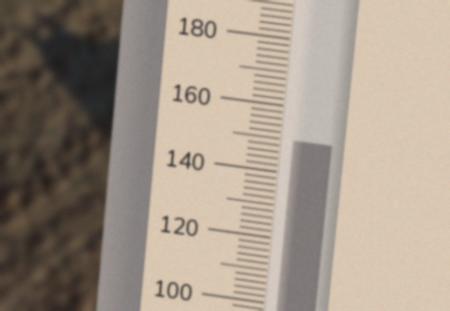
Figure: 150mmHg
